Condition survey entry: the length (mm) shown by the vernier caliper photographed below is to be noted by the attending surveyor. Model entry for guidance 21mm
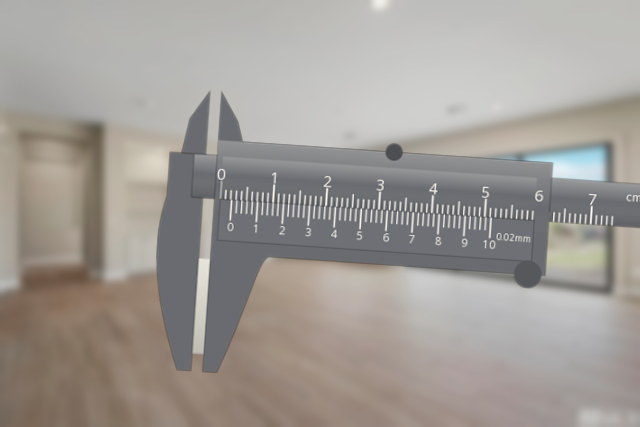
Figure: 2.2mm
